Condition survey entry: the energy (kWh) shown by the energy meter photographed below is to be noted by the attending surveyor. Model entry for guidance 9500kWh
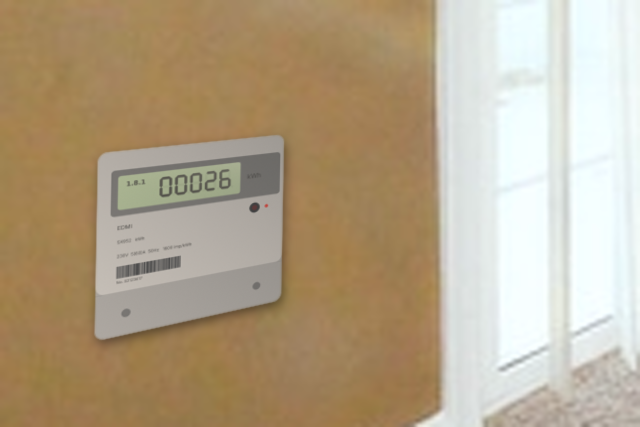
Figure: 26kWh
